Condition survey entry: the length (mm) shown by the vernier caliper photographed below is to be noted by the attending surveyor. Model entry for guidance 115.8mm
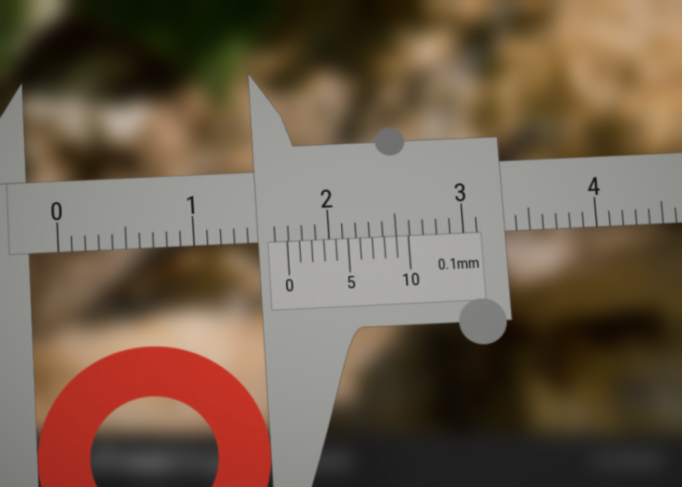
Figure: 16.9mm
